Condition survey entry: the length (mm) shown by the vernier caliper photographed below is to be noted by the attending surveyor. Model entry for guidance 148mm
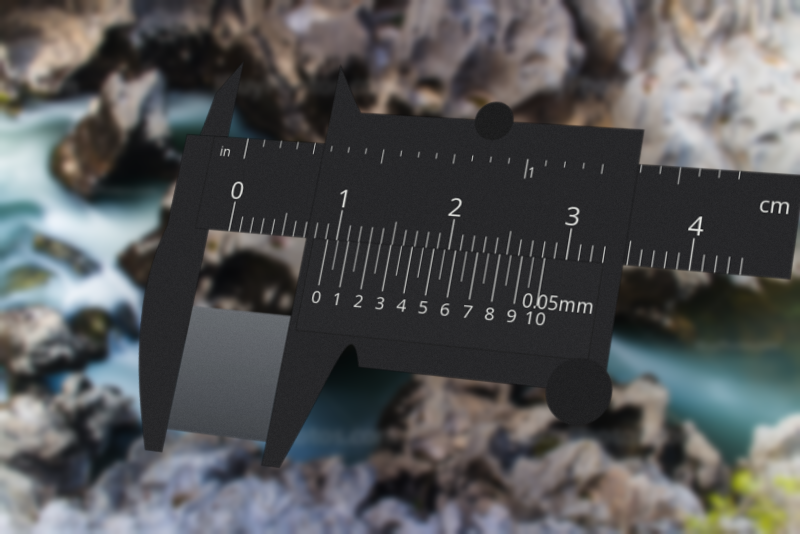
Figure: 9.2mm
